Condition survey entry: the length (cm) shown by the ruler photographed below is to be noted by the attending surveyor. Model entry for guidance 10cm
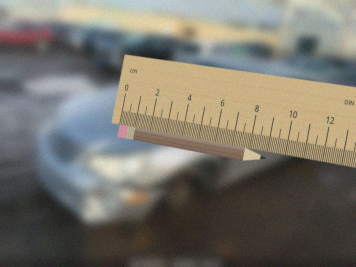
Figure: 9cm
